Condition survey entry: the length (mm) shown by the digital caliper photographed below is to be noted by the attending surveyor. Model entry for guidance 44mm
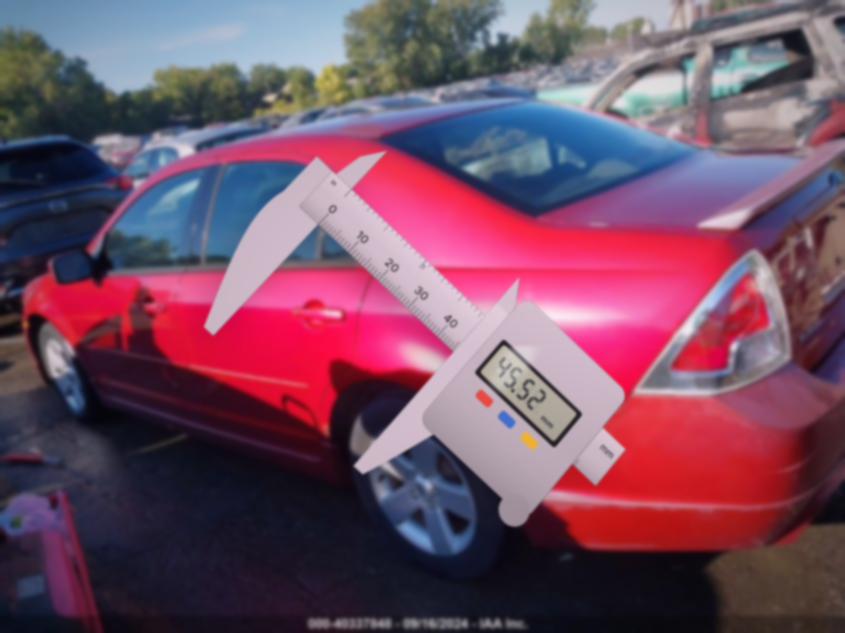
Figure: 45.52mm
